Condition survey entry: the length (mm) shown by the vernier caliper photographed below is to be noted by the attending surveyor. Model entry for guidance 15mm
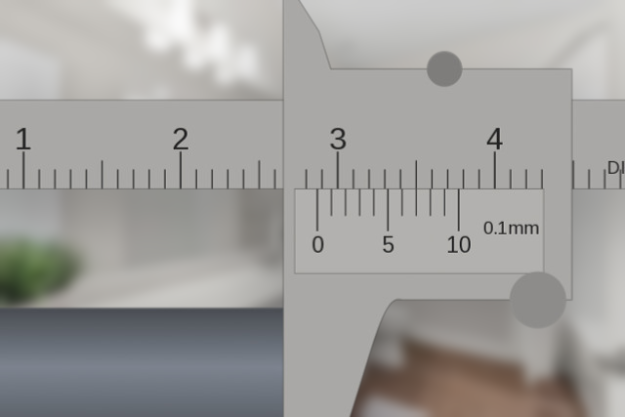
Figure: 28.7mm
